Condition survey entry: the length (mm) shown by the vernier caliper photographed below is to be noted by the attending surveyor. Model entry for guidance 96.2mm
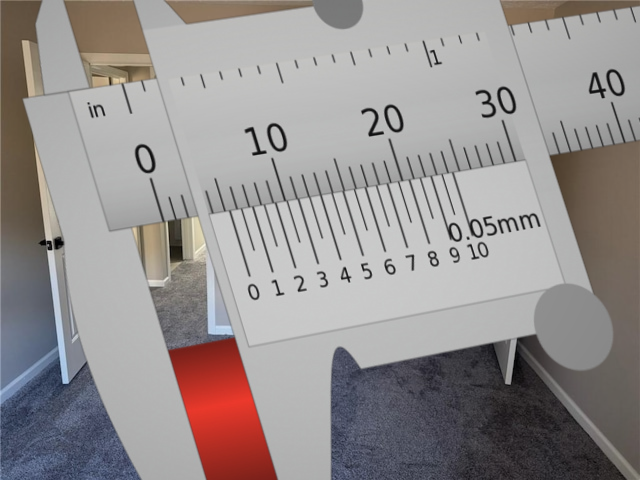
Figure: 5.4mm
